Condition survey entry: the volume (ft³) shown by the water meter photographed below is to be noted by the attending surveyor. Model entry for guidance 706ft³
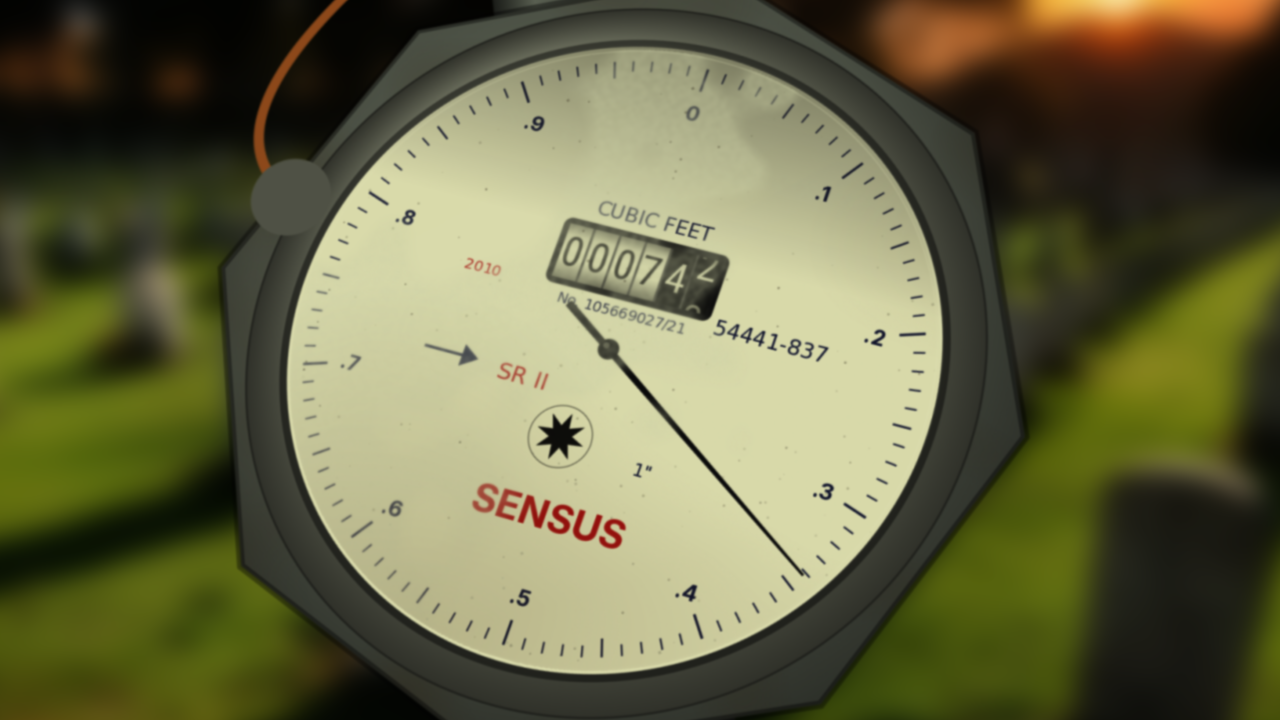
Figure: 742.34ft³
